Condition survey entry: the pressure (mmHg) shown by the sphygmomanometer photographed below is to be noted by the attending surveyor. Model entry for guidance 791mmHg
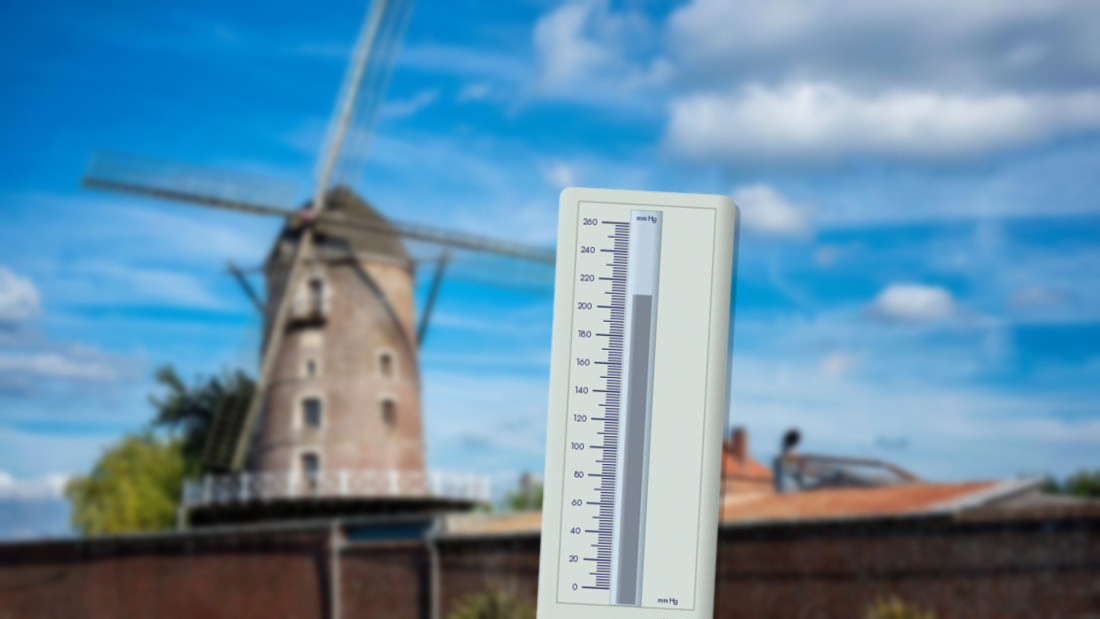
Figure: 210mmHg
